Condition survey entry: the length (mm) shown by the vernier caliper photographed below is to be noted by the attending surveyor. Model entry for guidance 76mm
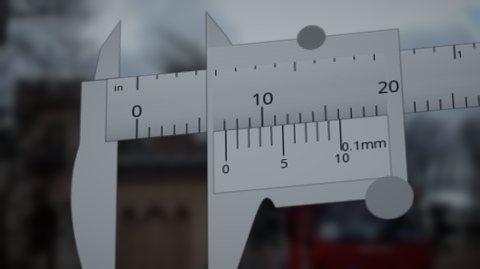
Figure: 7.1mm
